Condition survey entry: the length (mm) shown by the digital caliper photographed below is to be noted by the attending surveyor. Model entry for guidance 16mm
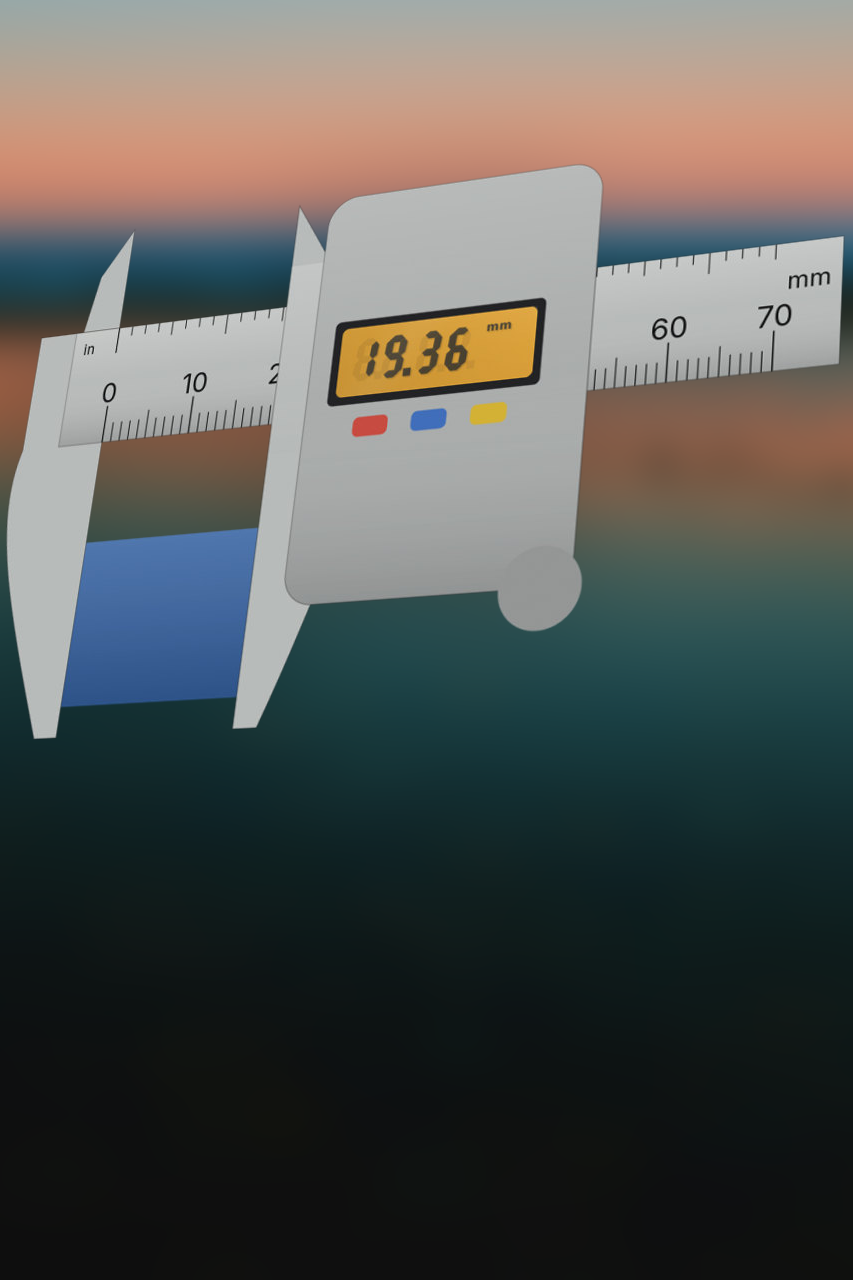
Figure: 19.36mm
